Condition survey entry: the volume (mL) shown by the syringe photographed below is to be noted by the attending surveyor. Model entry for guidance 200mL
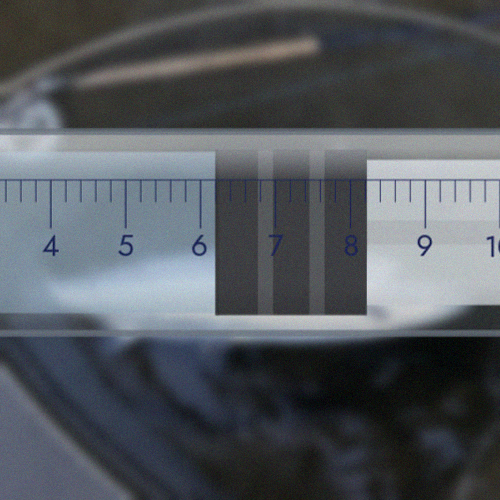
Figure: 6.2mL
